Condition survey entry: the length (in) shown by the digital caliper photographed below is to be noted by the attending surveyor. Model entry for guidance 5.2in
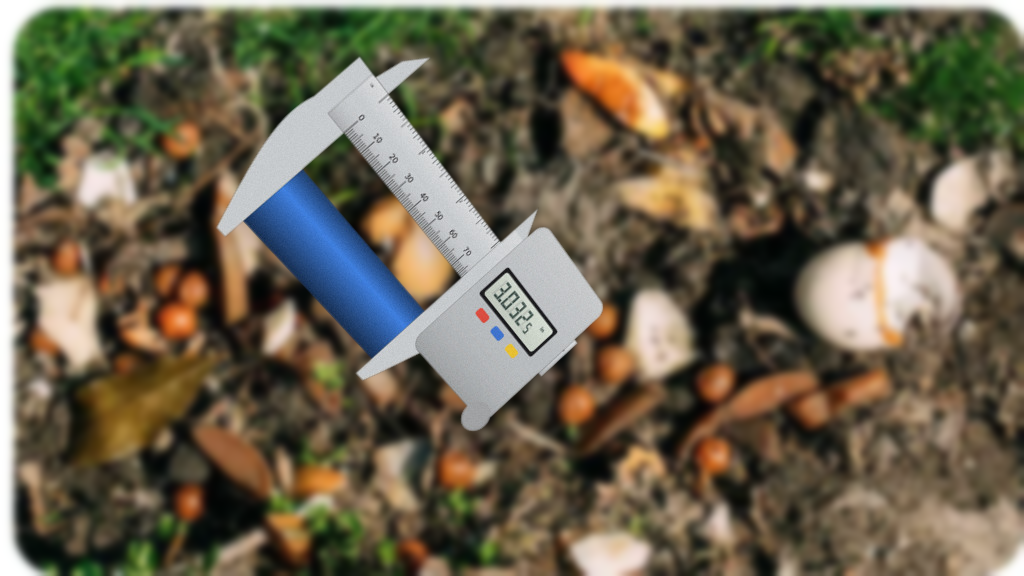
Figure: 3.0325in
